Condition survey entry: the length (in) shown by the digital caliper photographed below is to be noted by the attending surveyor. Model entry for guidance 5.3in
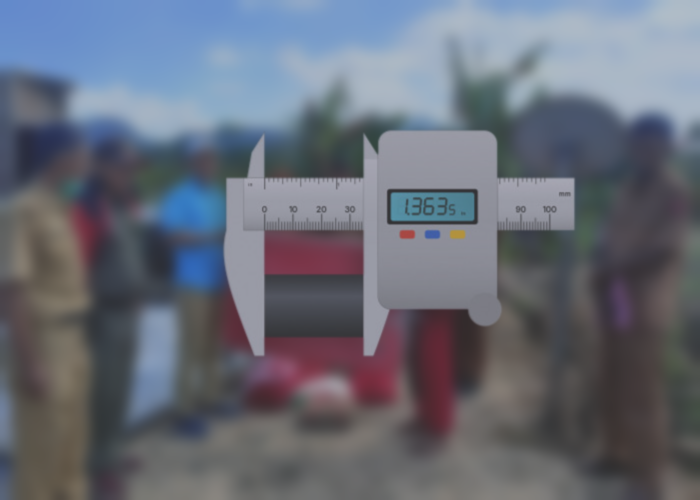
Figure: 1.3635in
